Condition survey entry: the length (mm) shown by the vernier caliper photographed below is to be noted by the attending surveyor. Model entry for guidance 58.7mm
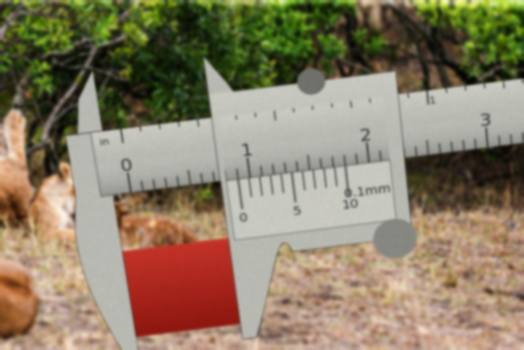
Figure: 9.0mm
